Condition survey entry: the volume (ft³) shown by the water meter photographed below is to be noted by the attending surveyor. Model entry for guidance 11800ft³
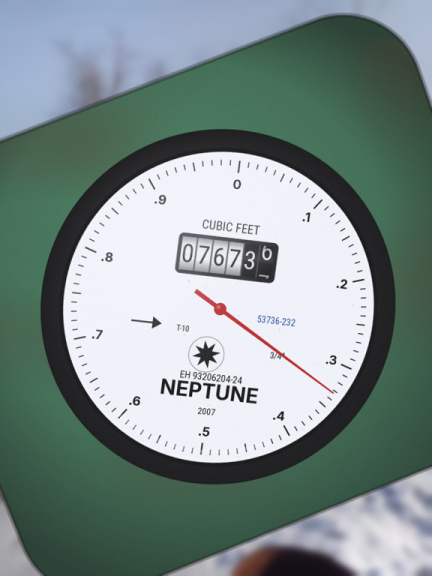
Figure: 76736.33ft³
